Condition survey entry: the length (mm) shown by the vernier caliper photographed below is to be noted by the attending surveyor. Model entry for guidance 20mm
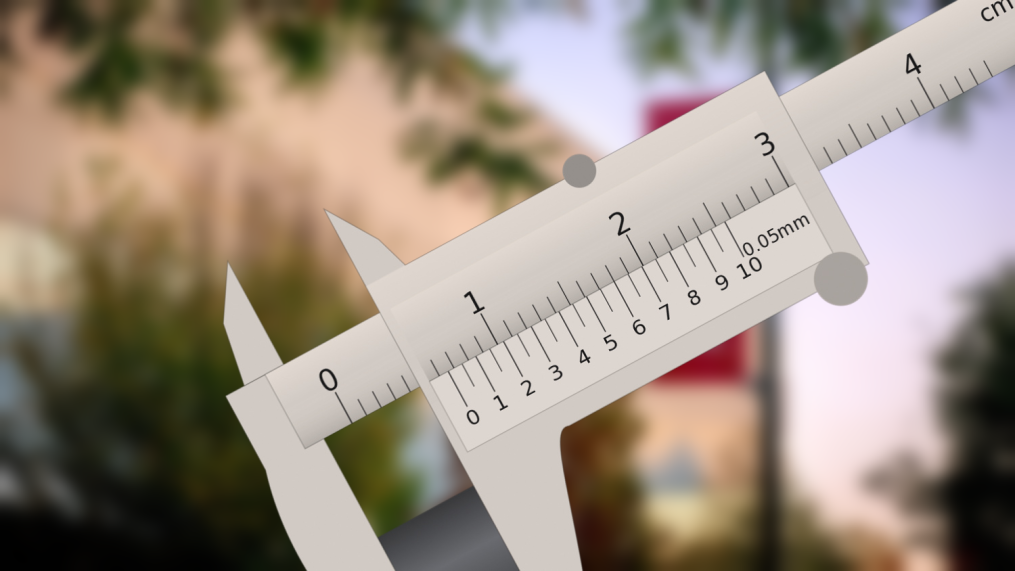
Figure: 6.6mm
